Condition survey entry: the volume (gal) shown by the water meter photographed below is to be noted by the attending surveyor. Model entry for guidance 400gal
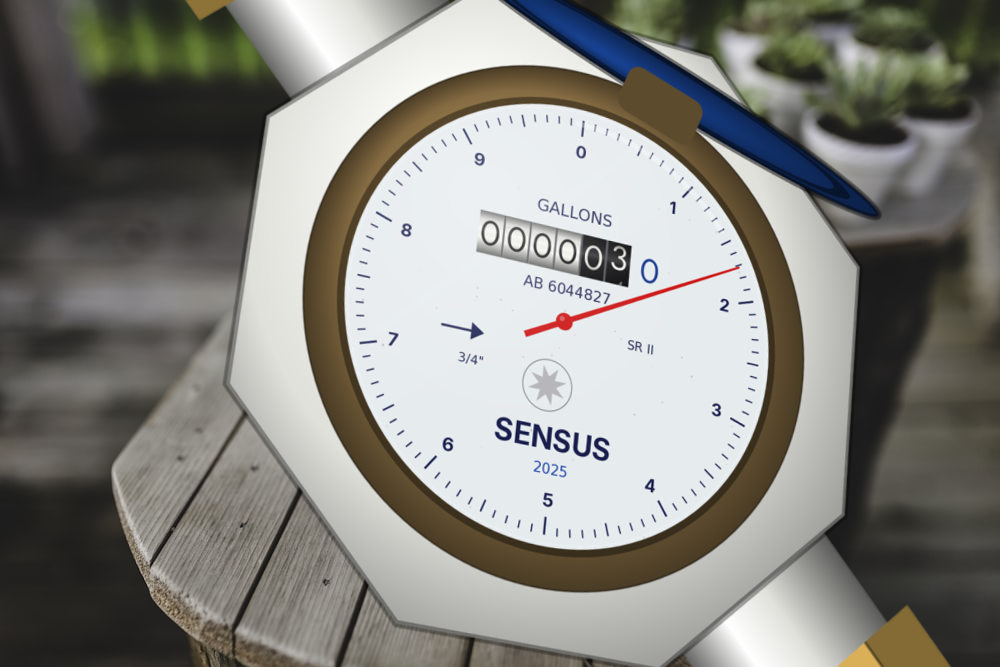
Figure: 31.7gal
